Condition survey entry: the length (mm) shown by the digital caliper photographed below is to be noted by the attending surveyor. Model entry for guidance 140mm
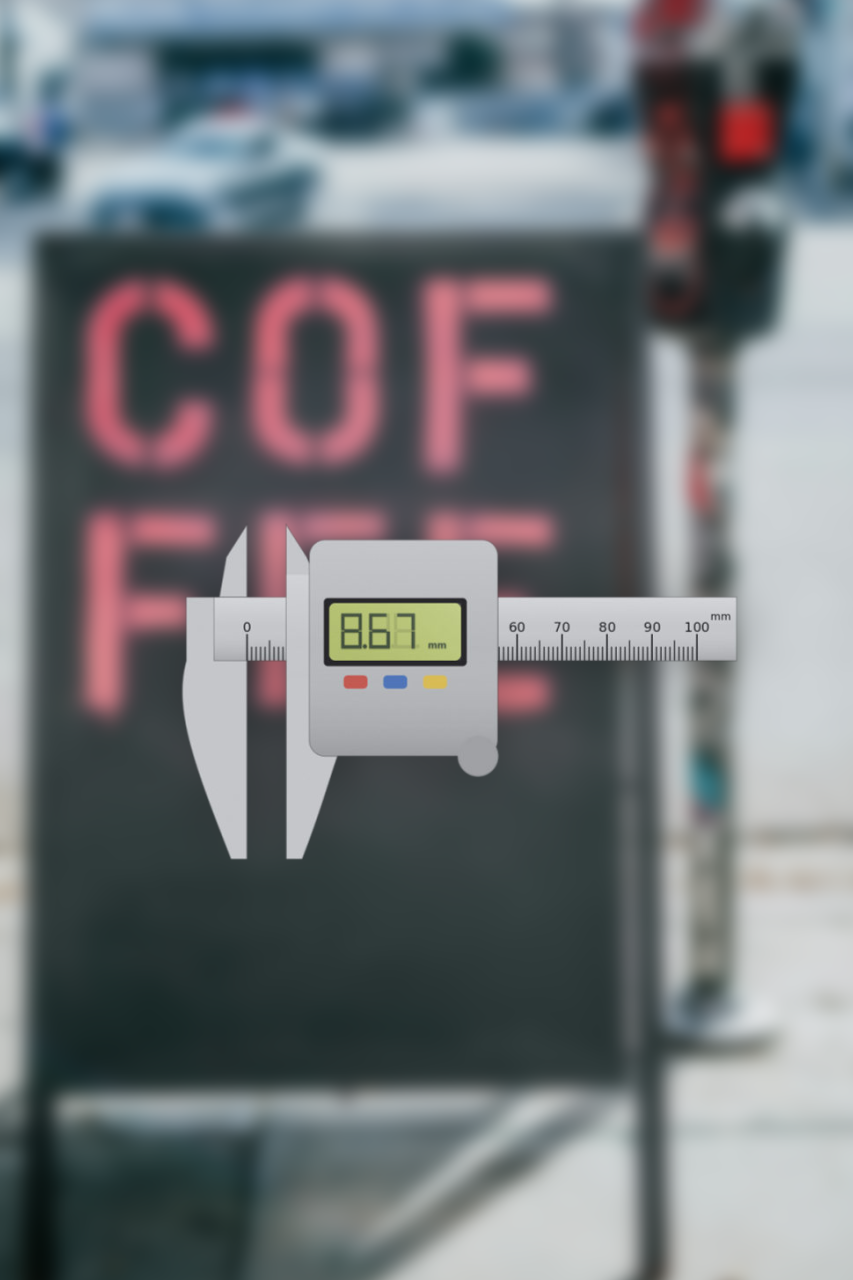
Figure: 8.67mm
